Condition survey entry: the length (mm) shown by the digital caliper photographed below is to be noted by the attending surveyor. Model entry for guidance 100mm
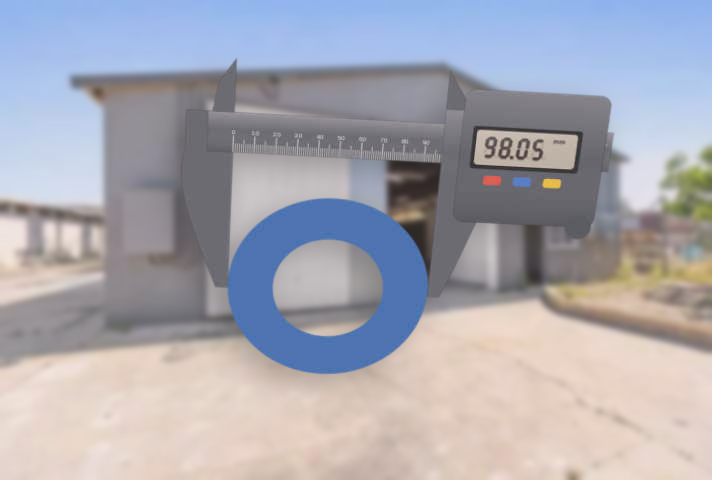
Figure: 98.05mm
